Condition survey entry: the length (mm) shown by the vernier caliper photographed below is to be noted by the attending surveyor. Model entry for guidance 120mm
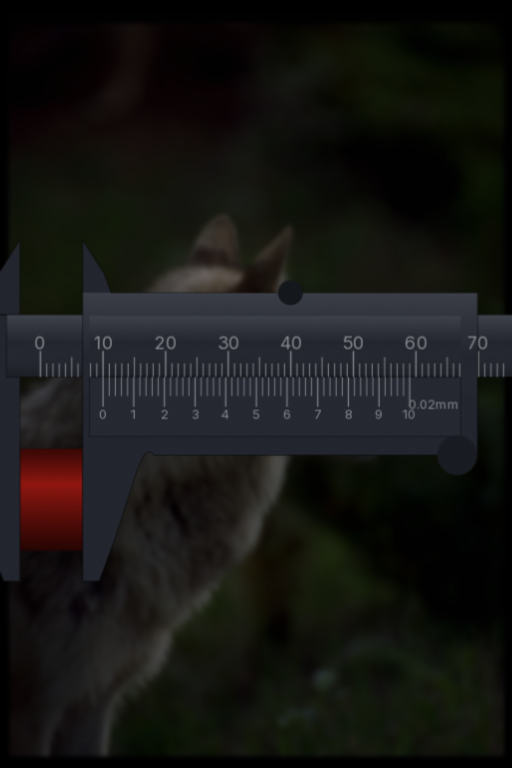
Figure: 10.0mm
